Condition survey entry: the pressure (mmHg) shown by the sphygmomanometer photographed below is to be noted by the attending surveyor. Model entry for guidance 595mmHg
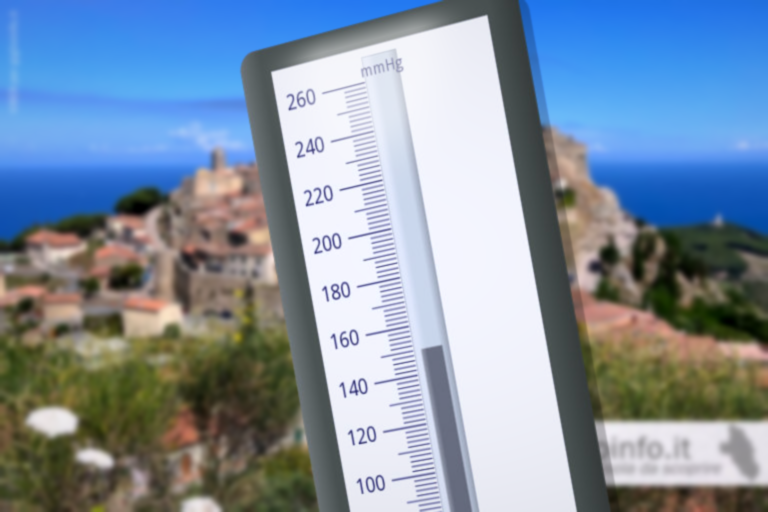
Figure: 150mmHg
